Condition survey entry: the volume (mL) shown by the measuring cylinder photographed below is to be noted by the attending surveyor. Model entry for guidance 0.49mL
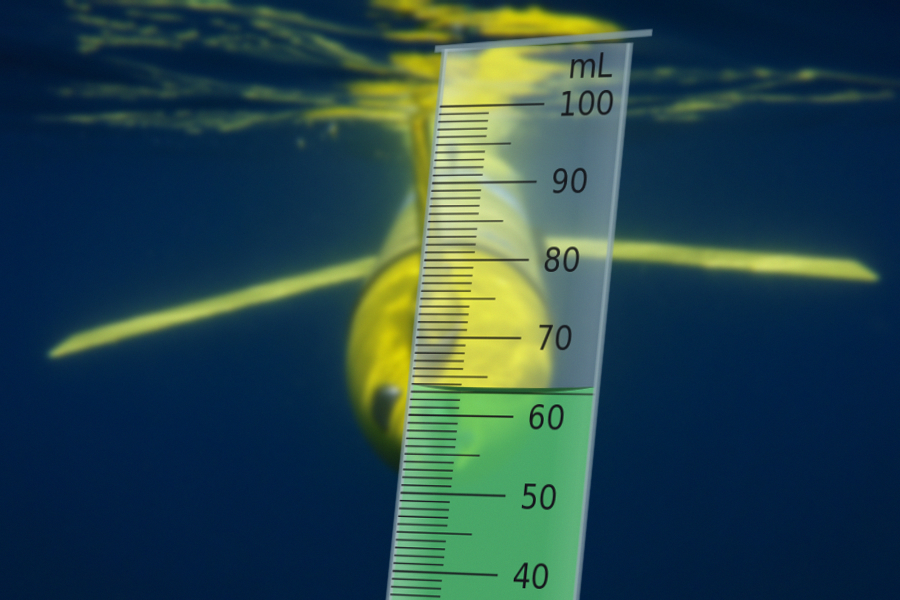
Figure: 63mL
